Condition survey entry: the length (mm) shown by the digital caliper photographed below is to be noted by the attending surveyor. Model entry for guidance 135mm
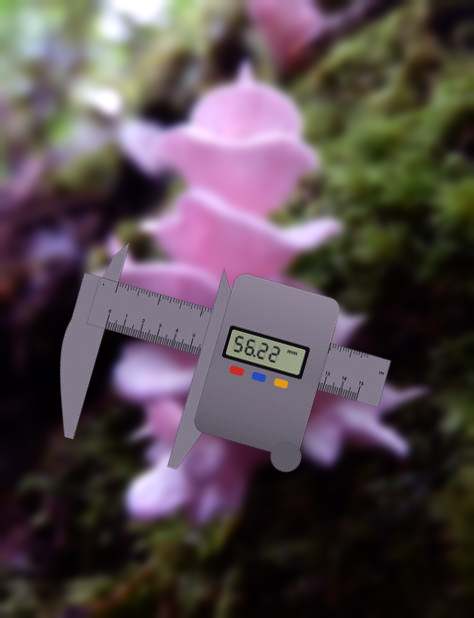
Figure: 56.22mm
